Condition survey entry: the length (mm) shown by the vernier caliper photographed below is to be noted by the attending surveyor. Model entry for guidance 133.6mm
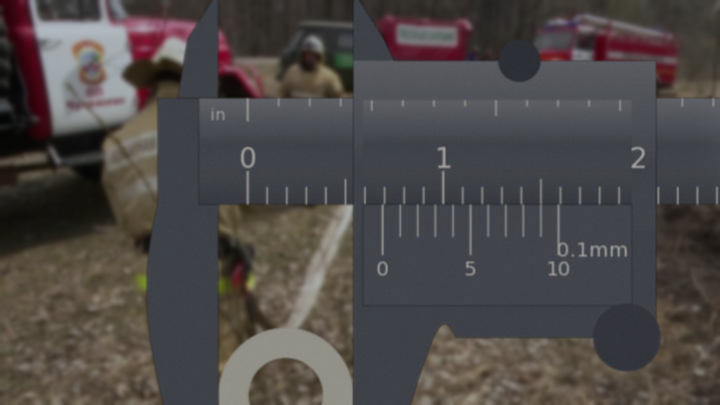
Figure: 6.9mm
